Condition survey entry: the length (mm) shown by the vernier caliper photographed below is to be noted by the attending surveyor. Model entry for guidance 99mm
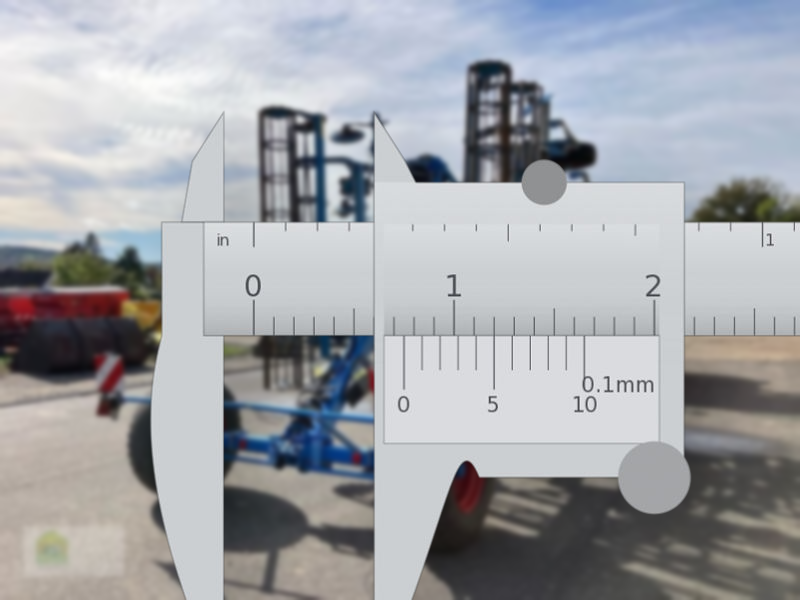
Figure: 7.5mm
